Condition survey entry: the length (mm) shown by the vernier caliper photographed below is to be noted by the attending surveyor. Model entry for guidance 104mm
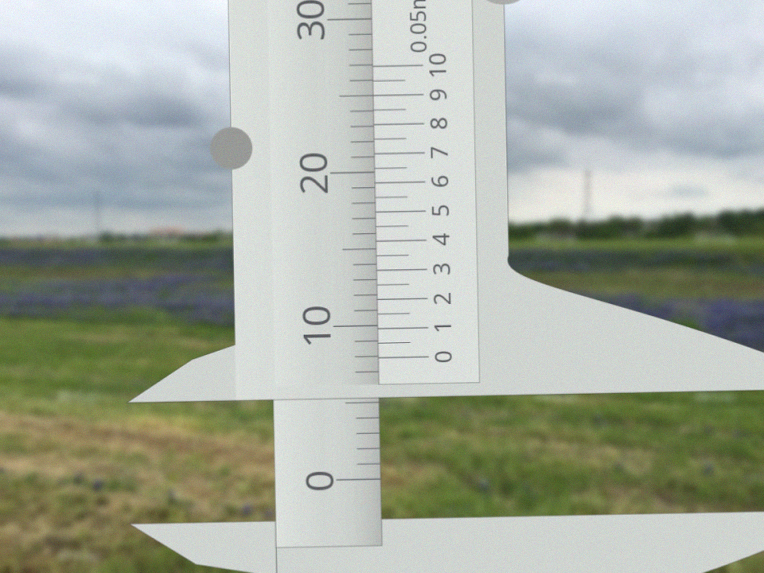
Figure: 7.9mm
